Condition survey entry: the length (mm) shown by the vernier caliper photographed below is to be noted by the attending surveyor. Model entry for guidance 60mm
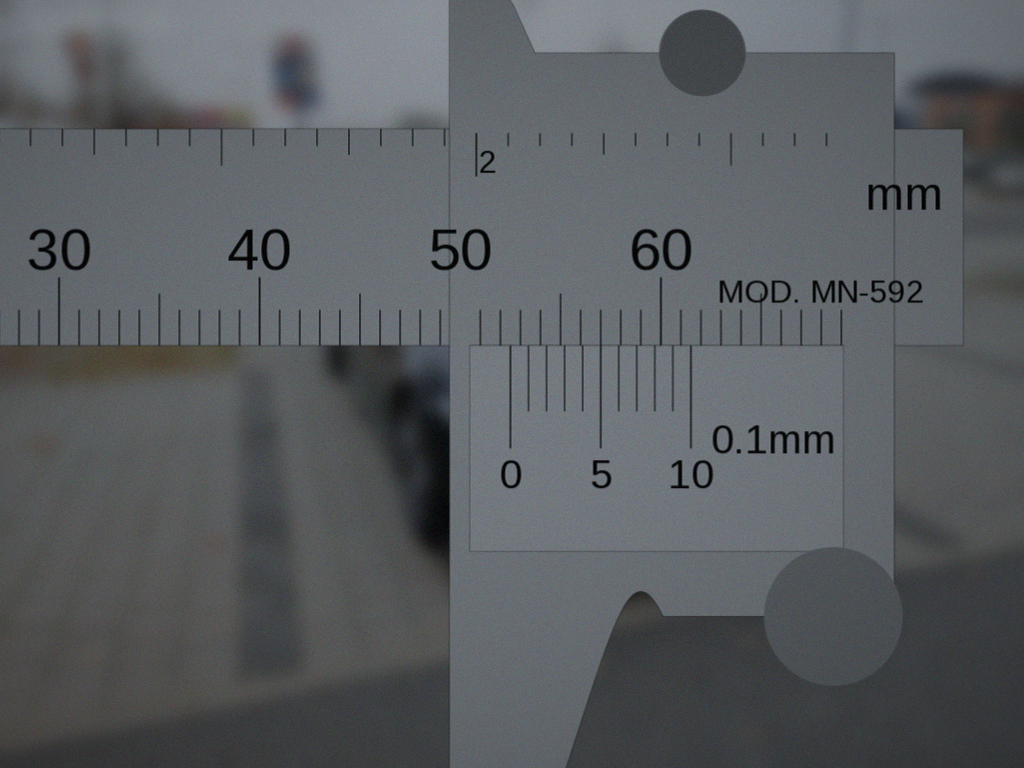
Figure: 52.5mm
